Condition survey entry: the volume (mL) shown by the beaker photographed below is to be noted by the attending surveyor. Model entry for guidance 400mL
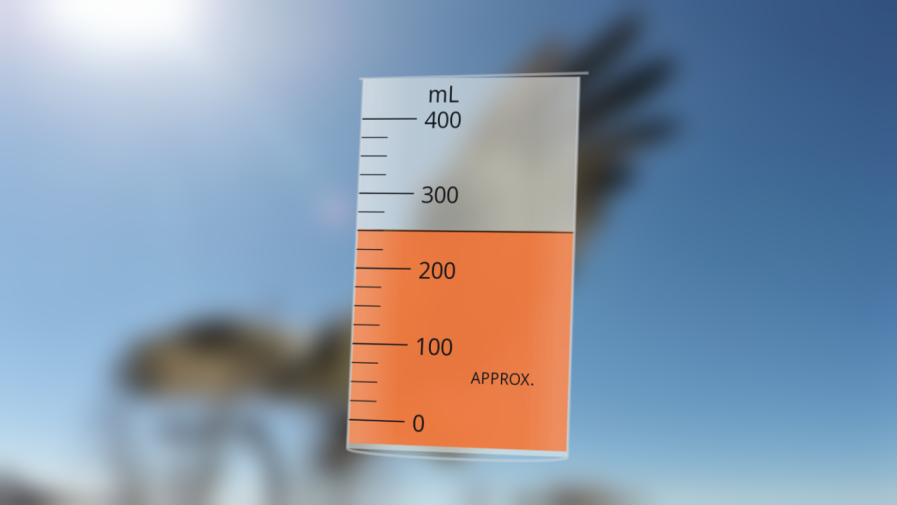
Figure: 250mL
